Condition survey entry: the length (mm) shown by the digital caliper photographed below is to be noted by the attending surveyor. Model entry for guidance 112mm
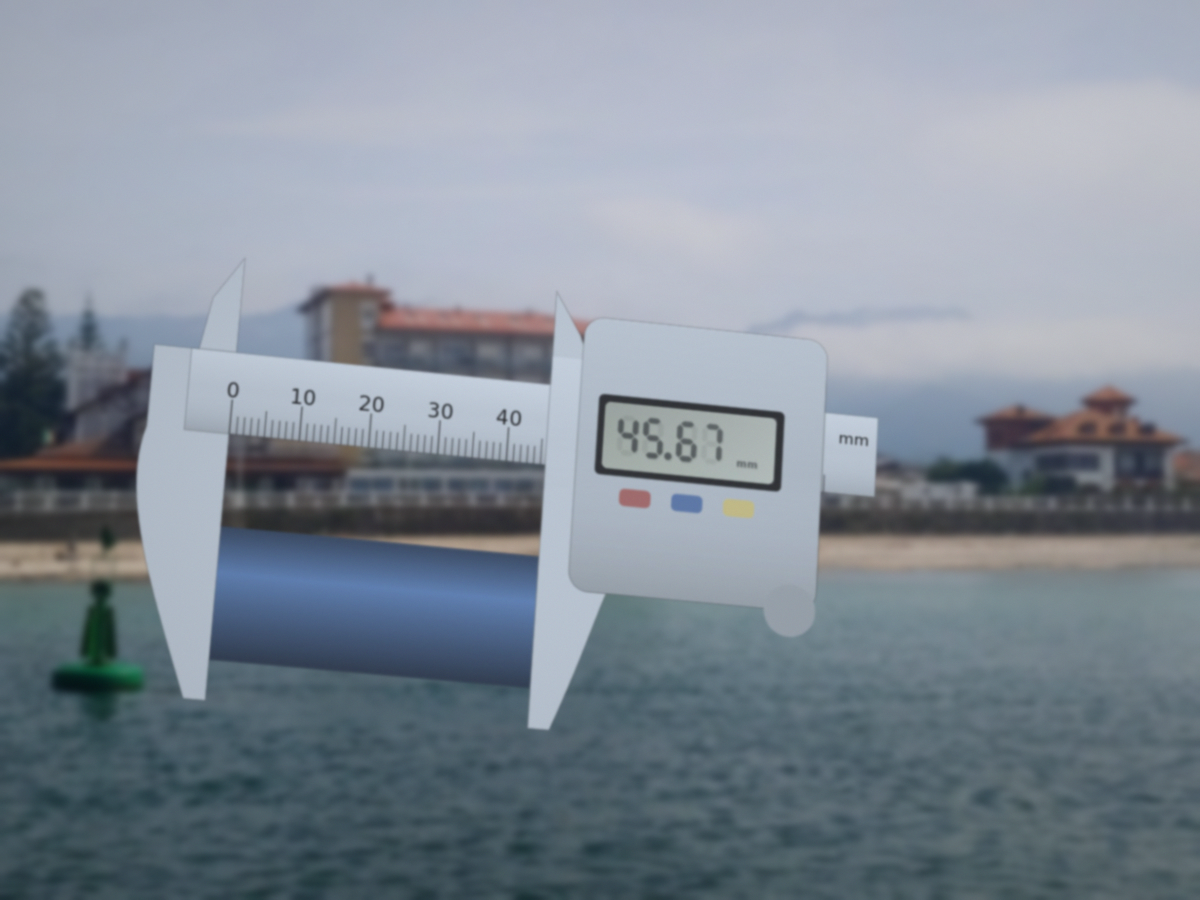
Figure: 45.67mm
